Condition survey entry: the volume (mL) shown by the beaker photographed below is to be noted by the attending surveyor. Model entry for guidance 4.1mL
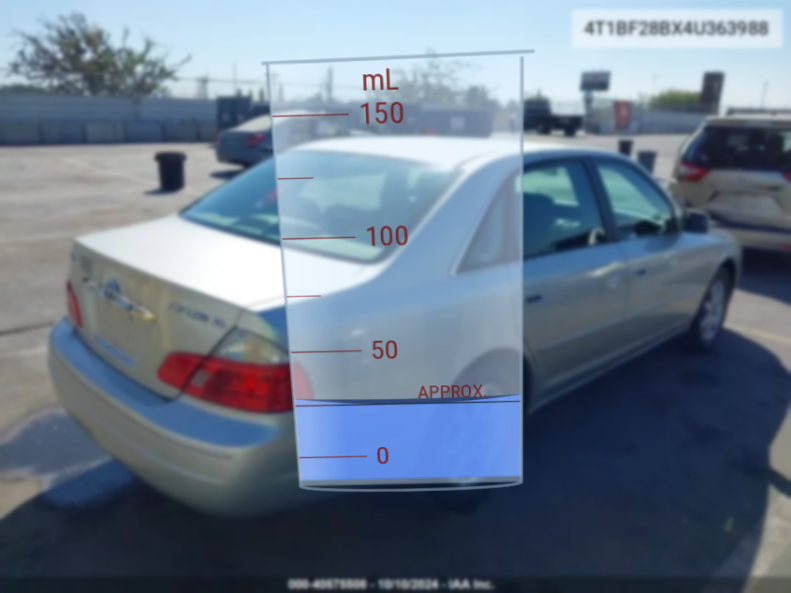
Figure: 25mL
